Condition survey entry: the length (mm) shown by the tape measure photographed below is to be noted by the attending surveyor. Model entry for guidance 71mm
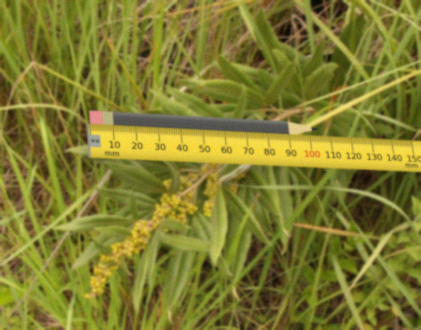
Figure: 105mm
